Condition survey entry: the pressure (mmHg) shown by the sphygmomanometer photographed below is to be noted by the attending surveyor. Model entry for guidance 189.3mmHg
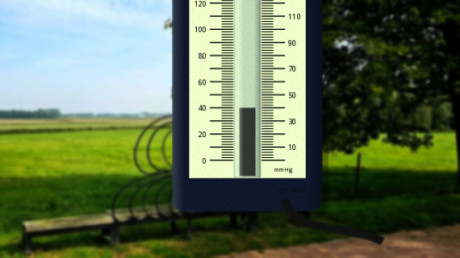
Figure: 40mmHg
